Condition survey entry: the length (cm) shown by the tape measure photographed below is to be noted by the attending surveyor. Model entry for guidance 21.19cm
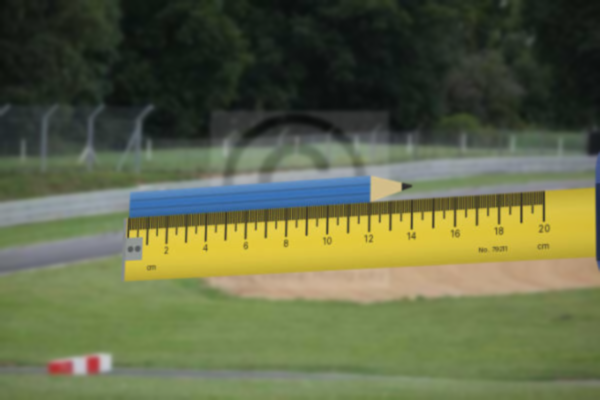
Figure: 14cm
